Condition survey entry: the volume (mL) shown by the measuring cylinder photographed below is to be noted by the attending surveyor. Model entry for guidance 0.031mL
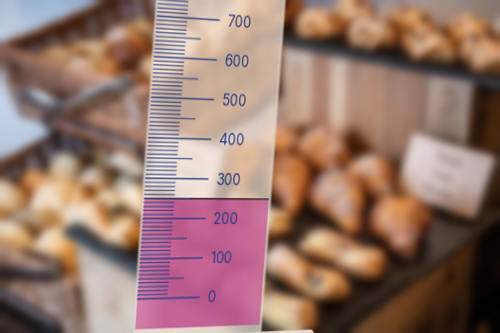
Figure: 250mL
